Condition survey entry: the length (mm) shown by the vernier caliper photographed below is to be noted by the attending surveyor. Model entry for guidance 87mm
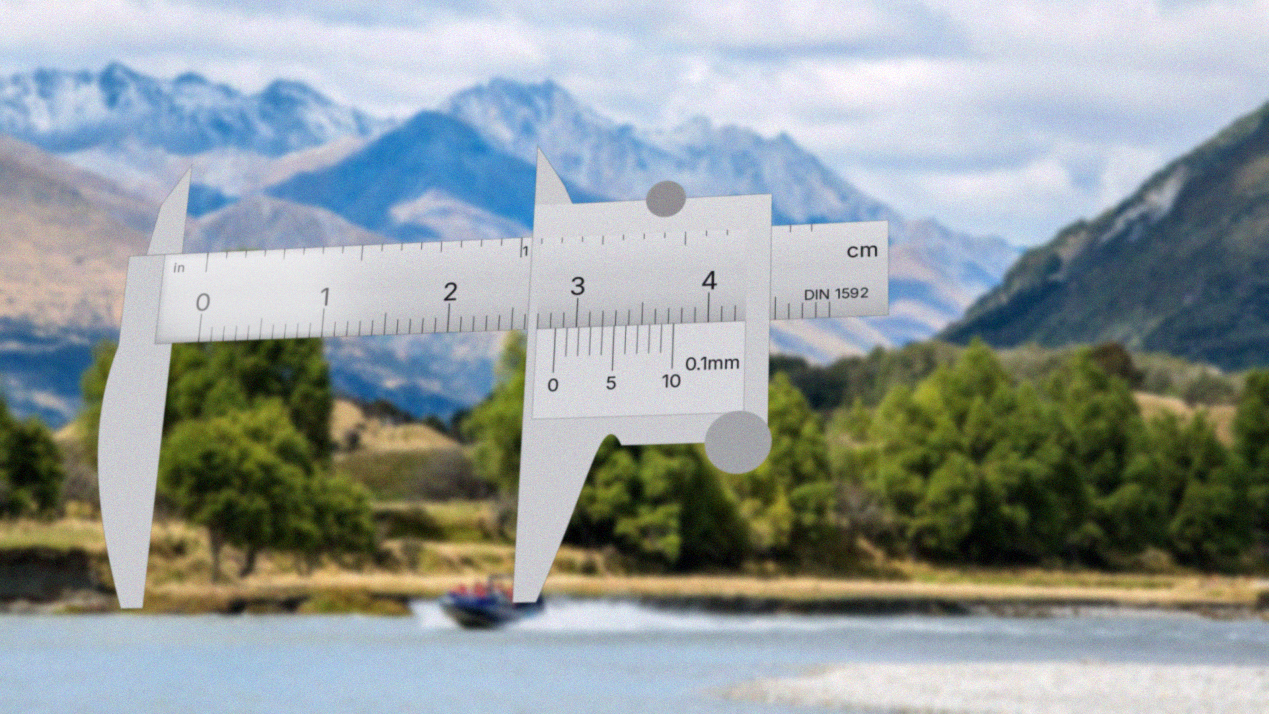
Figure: 28.4mm
